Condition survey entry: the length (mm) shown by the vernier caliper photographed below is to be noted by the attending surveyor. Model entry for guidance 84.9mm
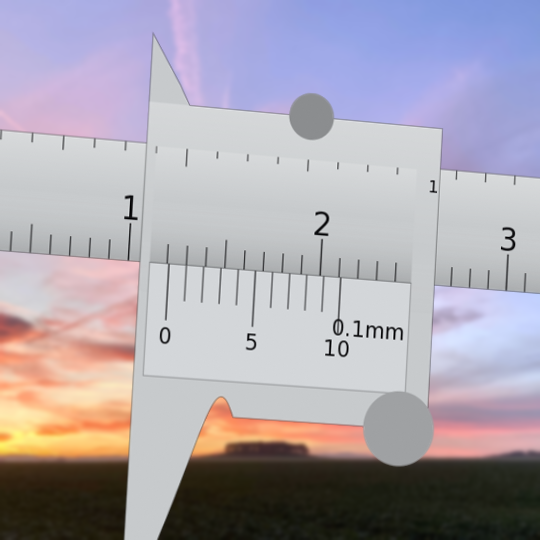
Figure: 12.1mm
